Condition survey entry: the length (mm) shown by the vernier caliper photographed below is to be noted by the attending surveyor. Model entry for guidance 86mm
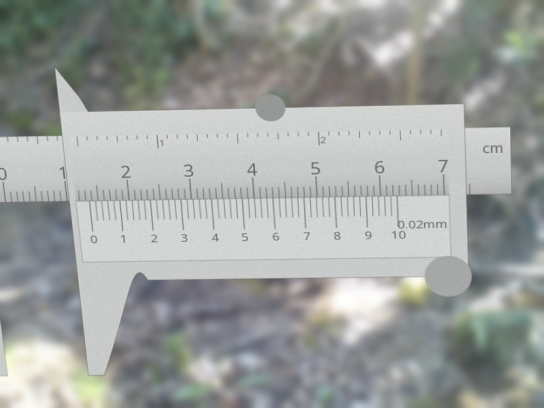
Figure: 13.6mm
